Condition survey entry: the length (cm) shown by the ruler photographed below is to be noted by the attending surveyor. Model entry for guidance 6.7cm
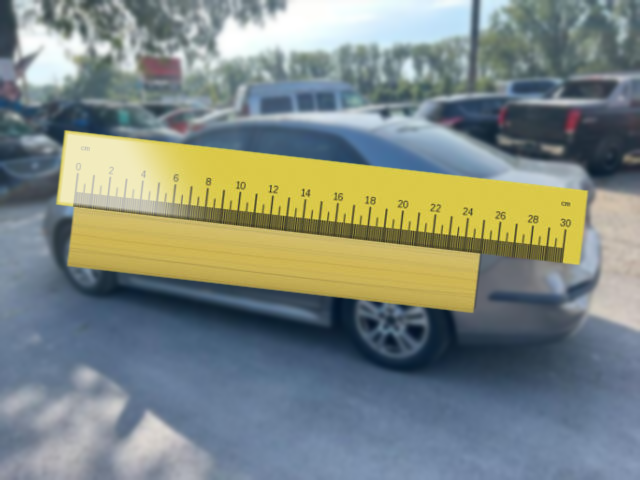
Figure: 25cm
